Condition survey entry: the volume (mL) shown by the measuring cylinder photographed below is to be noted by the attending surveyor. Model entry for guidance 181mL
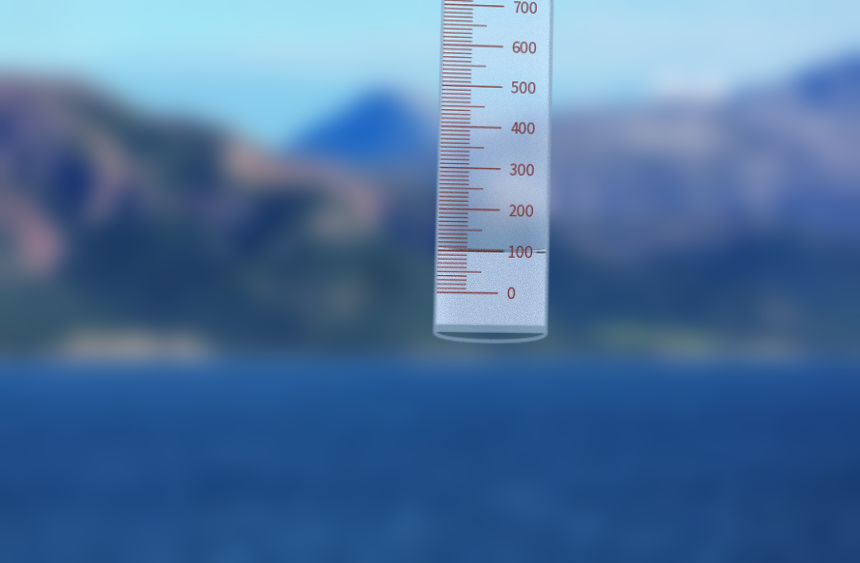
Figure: 100mL
